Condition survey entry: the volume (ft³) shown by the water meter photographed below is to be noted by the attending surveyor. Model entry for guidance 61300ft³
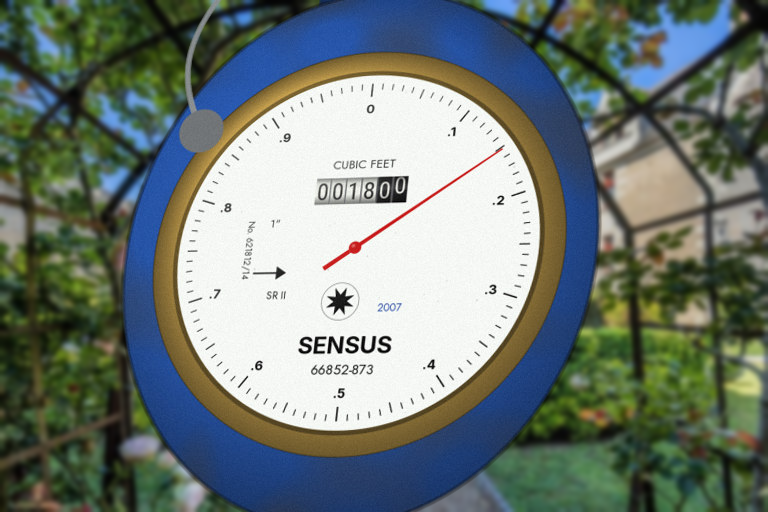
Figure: 1800.15ft³
